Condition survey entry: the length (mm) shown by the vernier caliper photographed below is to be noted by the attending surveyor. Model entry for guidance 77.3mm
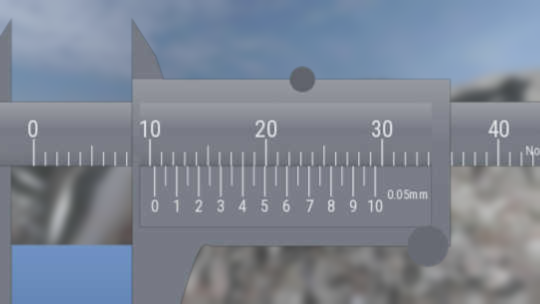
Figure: 10.4mm
